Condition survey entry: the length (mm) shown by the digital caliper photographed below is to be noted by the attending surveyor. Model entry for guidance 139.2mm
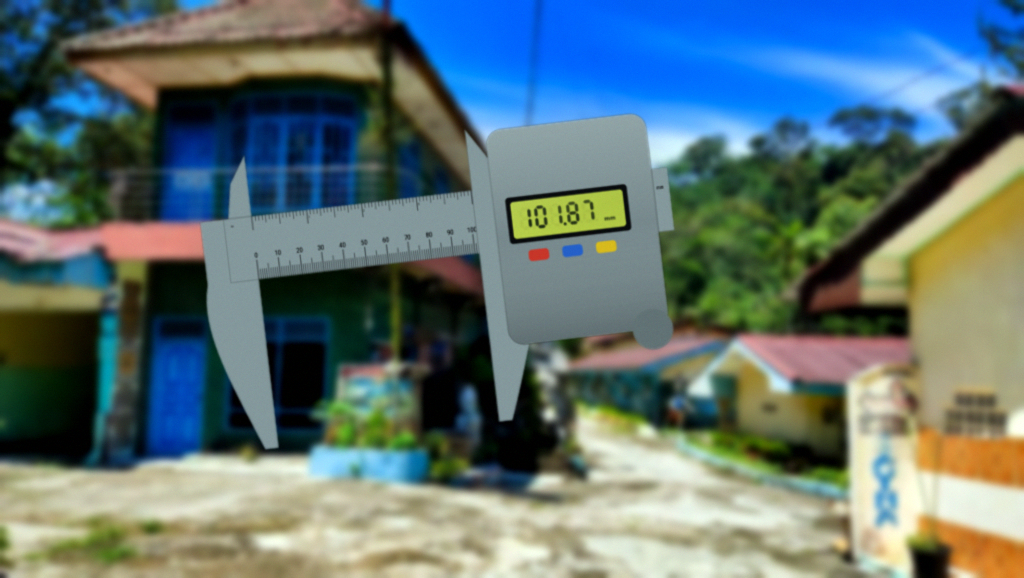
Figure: 101.87mm
